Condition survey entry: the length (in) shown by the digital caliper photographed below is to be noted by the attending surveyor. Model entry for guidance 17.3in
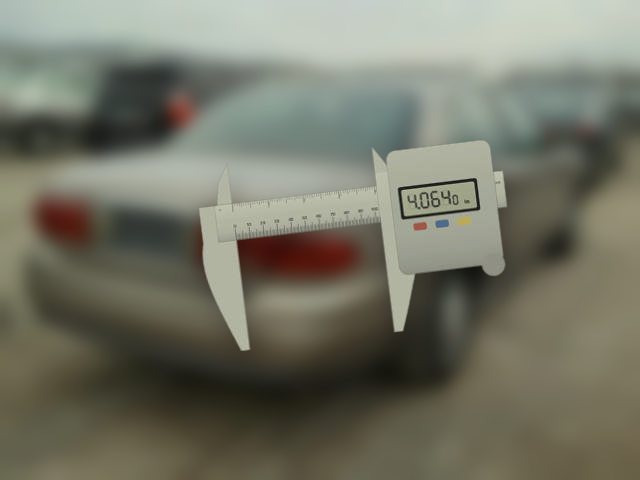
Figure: 4.0640in
